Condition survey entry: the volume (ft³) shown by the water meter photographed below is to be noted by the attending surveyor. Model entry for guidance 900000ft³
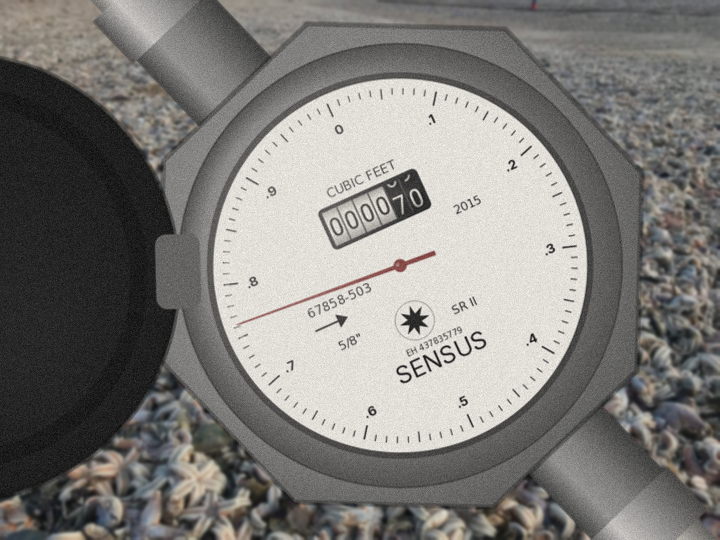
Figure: 69.76ft³
